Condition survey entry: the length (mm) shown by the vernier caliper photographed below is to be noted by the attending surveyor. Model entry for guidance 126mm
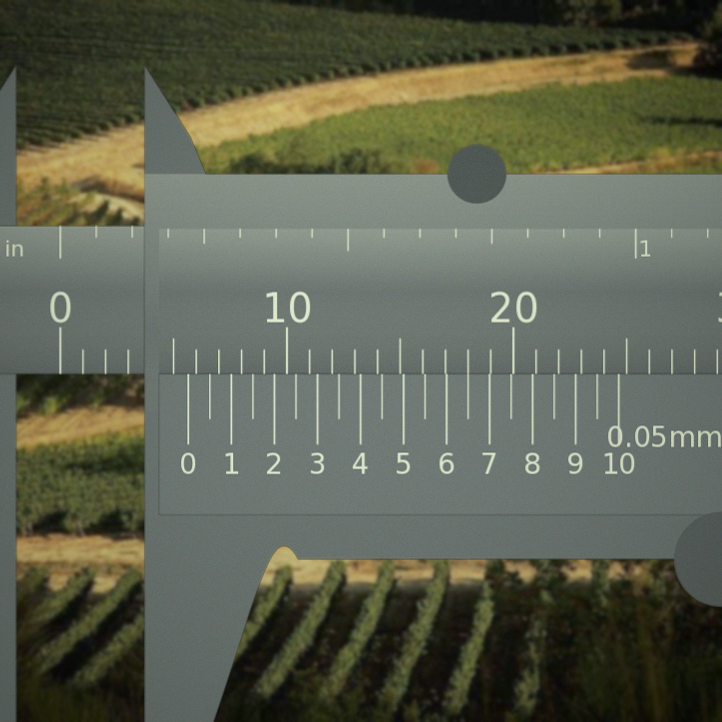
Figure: 5.65mm
